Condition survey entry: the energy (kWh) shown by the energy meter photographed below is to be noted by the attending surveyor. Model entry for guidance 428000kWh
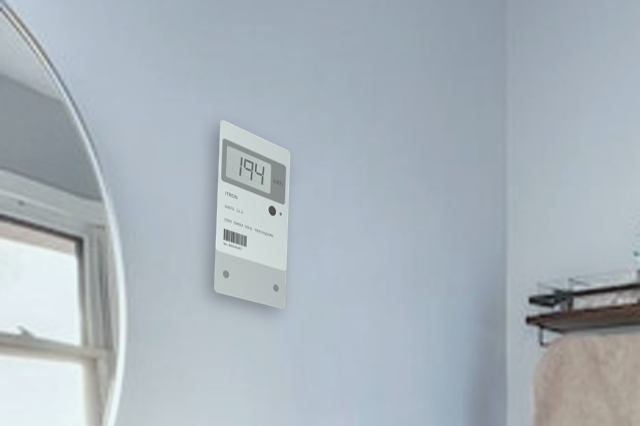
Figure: 194kWh
